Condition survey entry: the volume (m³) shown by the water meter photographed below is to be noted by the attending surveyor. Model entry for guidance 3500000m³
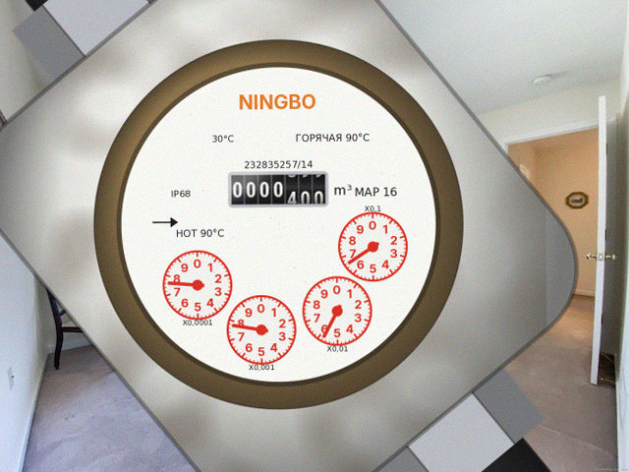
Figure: 399.6577m³
